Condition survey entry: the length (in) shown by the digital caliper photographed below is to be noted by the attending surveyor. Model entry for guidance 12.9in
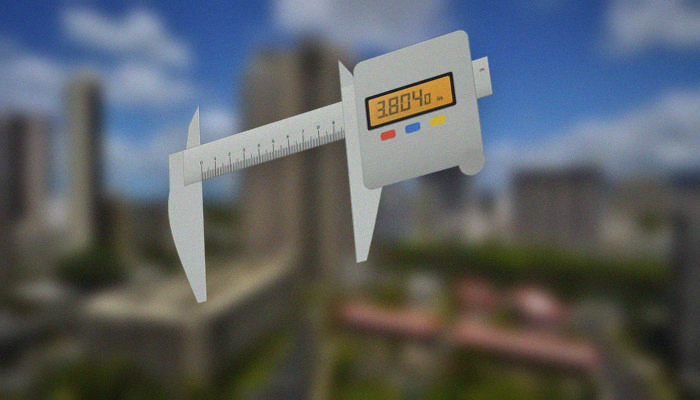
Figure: 3.8040in
